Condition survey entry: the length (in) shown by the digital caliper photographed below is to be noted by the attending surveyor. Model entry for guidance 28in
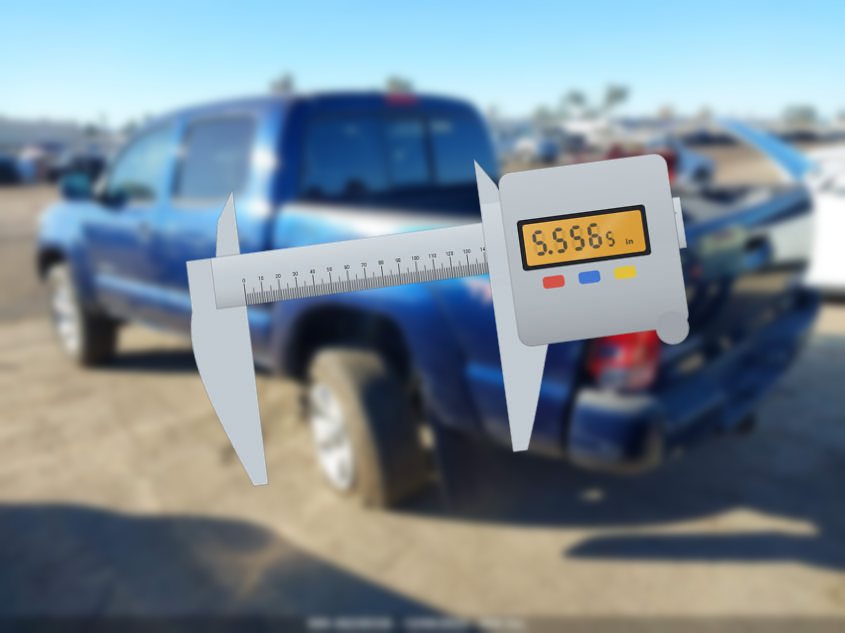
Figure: 5.5565in
